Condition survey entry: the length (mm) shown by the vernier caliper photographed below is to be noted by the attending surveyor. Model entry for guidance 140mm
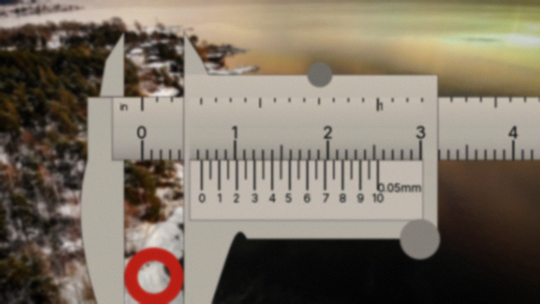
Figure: 6.4mm
